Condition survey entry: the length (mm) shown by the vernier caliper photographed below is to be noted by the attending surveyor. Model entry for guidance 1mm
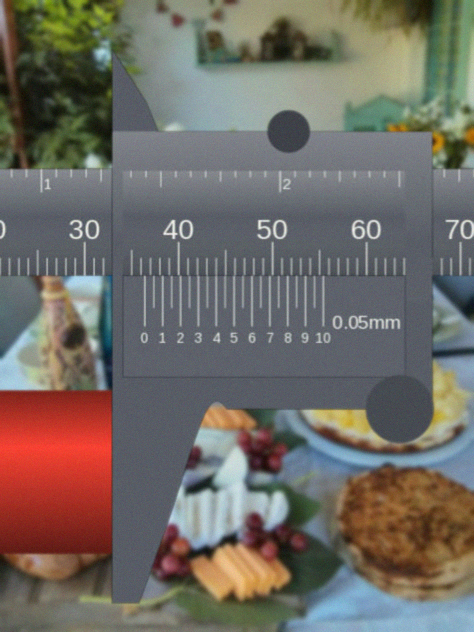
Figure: 36.4mm
